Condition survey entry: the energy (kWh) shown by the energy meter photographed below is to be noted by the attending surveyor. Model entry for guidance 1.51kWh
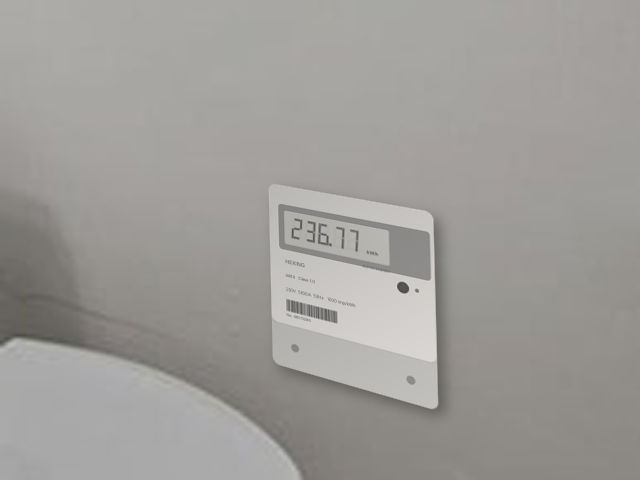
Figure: 236.77kWh
